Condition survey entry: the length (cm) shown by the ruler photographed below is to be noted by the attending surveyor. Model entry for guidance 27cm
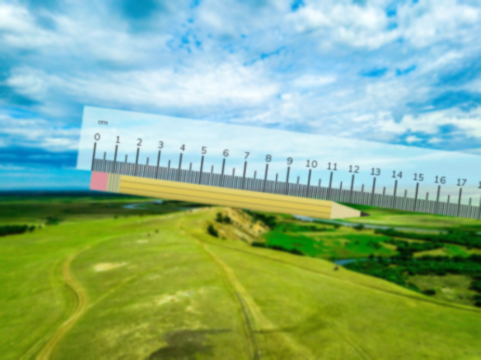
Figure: 13cm
